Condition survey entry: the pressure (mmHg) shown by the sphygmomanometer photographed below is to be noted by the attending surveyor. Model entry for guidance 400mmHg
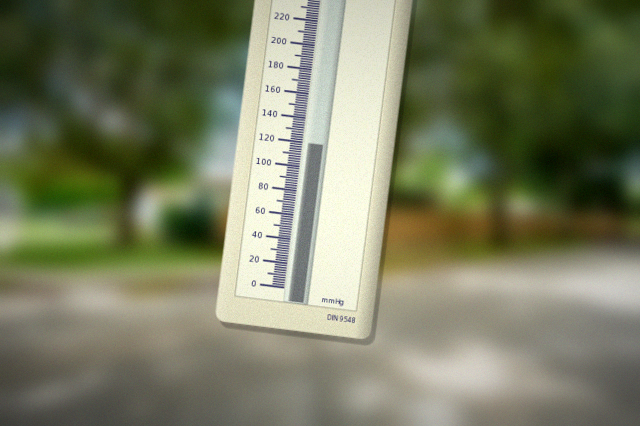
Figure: 120mmHg
